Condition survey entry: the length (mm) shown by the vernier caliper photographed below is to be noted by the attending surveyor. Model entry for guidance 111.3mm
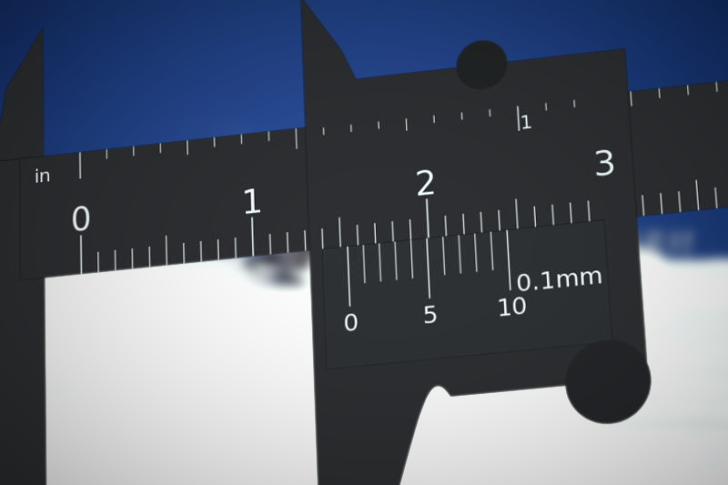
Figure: 15.4mm
